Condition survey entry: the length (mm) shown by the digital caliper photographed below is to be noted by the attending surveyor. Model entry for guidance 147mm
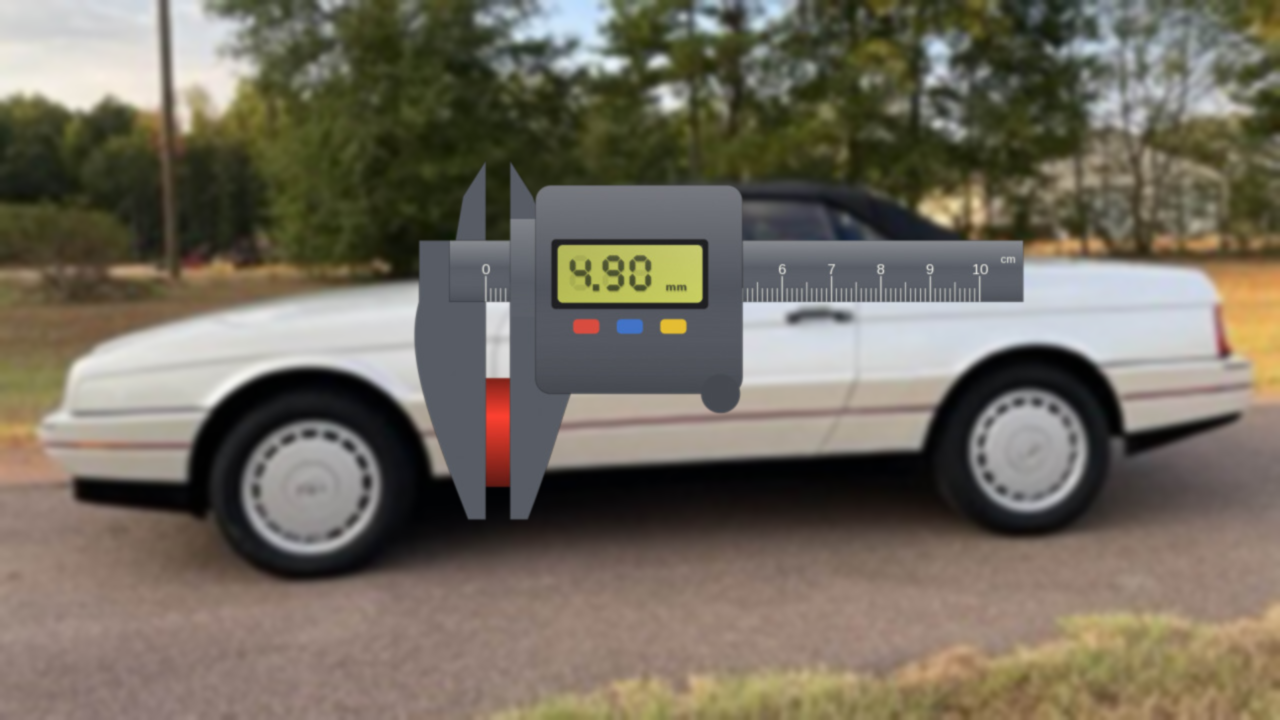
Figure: 4.90mm
